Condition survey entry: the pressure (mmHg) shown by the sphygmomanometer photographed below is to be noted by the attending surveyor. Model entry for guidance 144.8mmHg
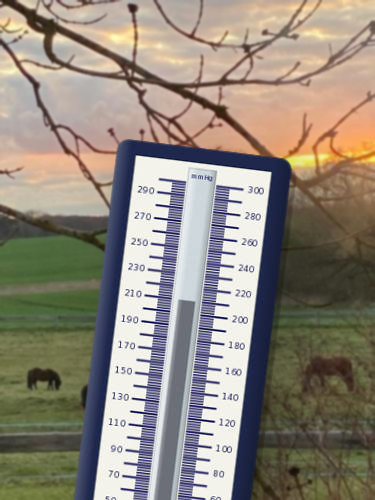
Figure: 210mmHg
